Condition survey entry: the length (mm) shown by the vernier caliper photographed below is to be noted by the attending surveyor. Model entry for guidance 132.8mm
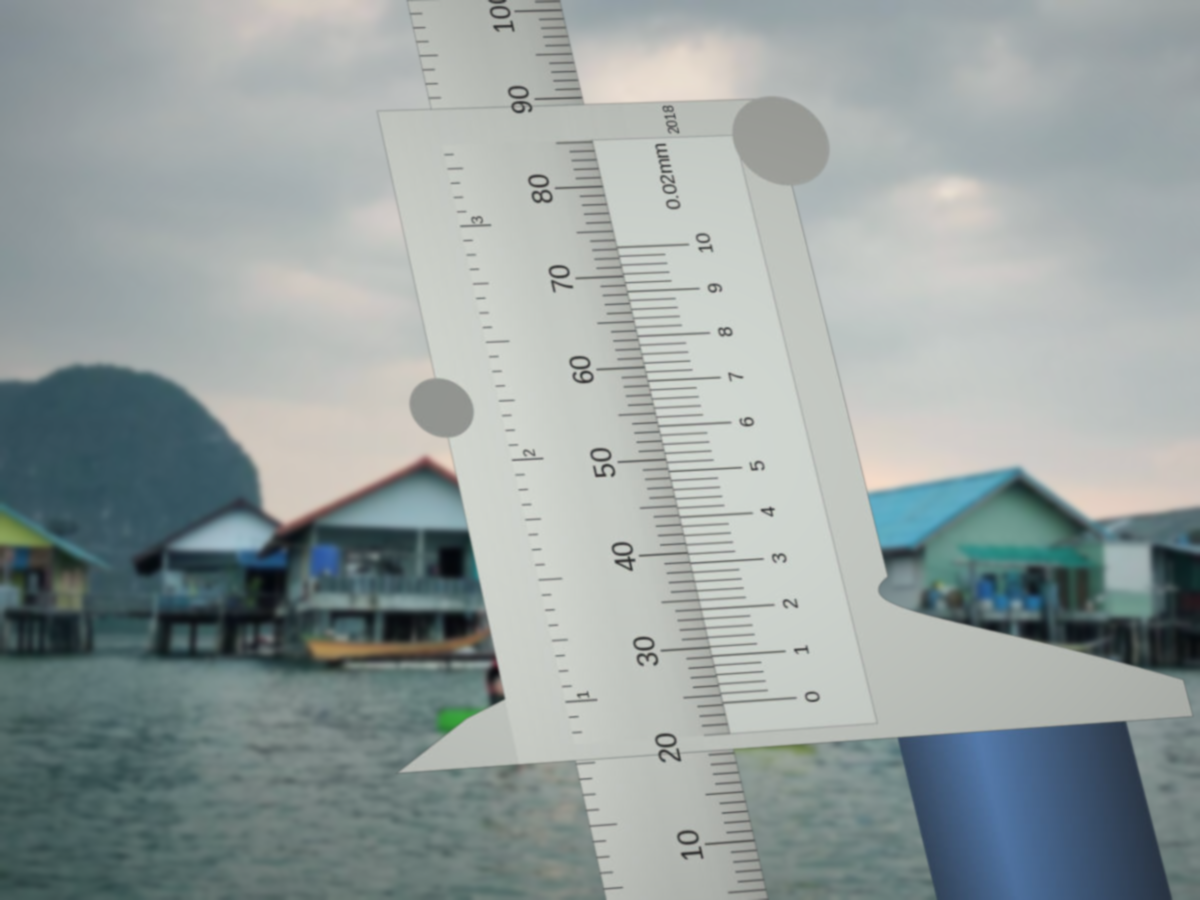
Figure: 24.2mm
